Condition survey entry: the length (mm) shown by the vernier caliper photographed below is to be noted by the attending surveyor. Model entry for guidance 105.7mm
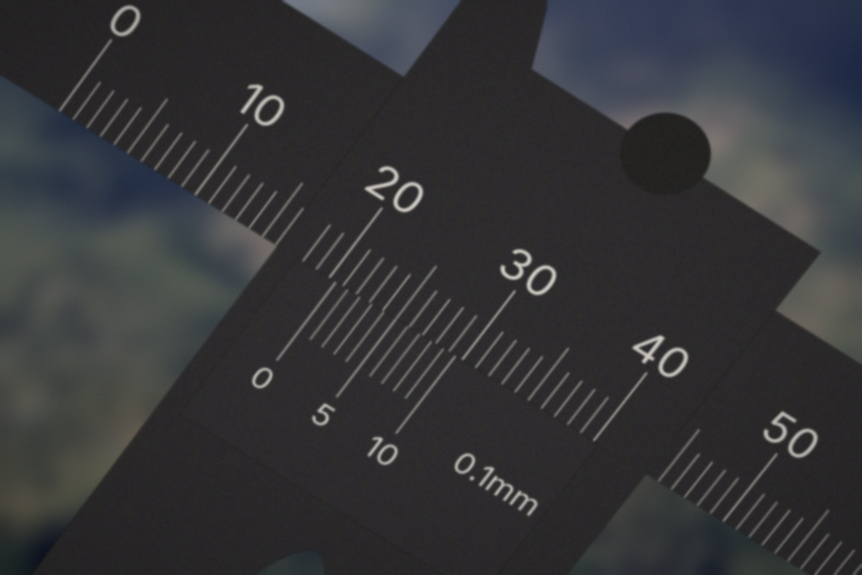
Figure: 20.5mm
